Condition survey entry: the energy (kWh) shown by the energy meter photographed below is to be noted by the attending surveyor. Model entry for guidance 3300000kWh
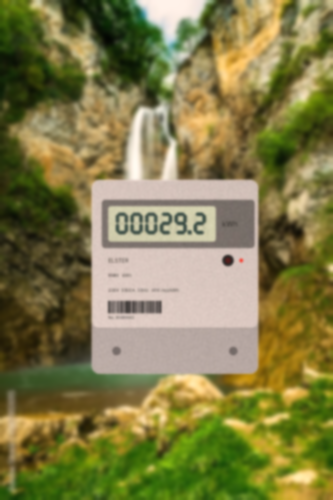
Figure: 29.2kWh
